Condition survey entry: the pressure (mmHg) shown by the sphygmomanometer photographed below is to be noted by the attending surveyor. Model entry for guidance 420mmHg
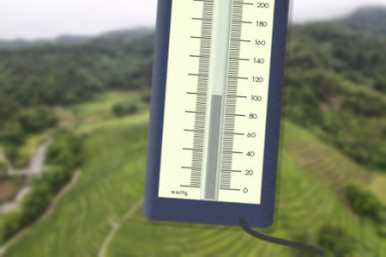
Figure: 100mmHg
